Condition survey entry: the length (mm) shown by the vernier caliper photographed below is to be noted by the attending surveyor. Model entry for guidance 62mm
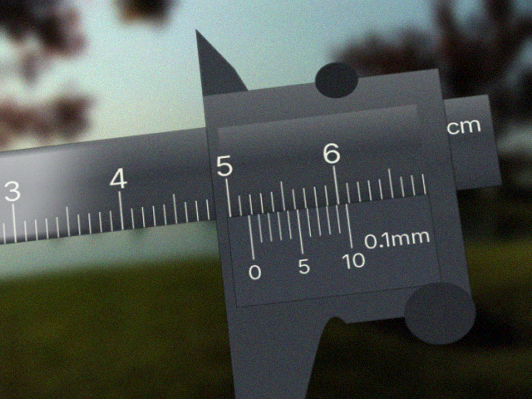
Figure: 51.7mm
